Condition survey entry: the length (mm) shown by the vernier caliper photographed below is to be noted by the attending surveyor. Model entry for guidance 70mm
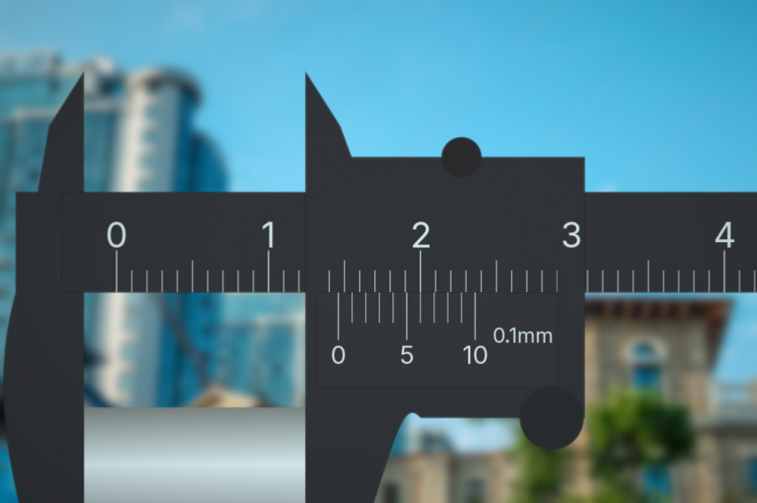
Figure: 14.6mm
